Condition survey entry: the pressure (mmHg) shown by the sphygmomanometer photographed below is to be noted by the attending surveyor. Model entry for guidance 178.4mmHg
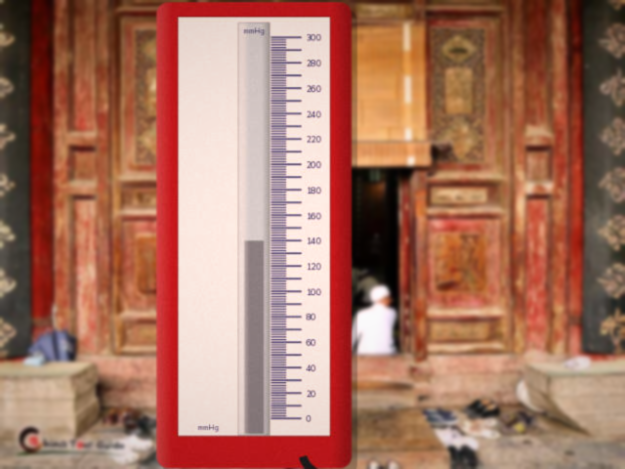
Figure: 140mmHg
